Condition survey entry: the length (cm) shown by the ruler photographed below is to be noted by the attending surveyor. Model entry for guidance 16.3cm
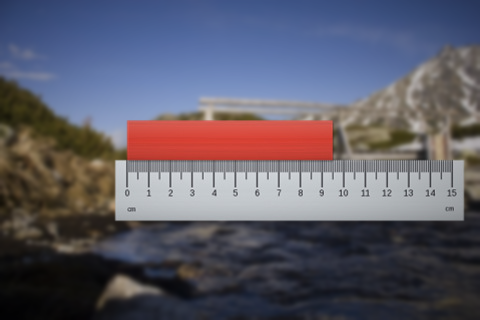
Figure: 9.5cm
